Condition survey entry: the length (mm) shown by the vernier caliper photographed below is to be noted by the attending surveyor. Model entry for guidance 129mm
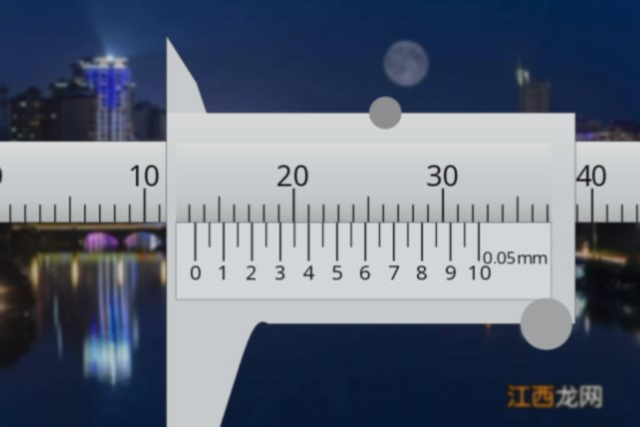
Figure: 13.4mm
